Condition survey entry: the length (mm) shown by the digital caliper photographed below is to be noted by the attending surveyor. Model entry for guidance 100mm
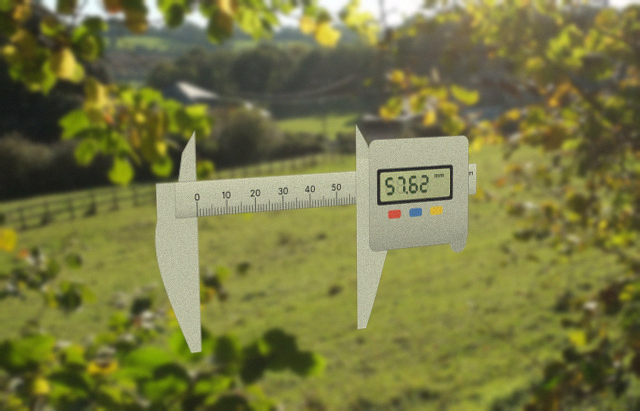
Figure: 57.62mm
